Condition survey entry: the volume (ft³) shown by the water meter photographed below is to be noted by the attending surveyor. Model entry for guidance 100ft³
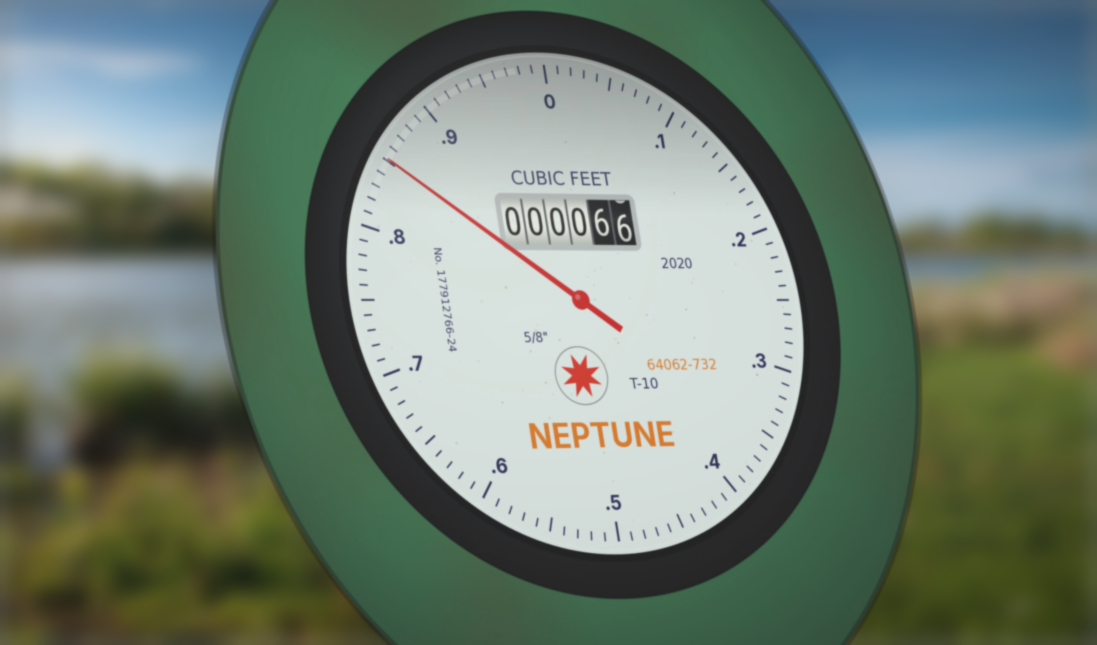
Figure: 65.85ft³
